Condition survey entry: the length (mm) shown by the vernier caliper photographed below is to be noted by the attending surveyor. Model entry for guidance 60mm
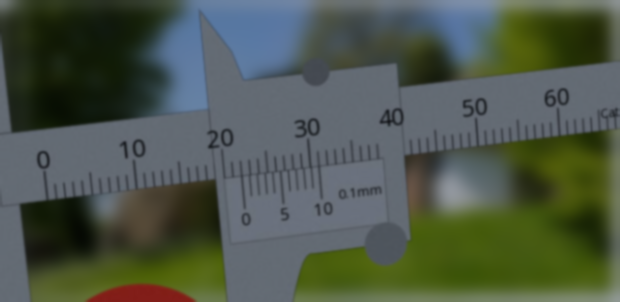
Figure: 22.0mm
